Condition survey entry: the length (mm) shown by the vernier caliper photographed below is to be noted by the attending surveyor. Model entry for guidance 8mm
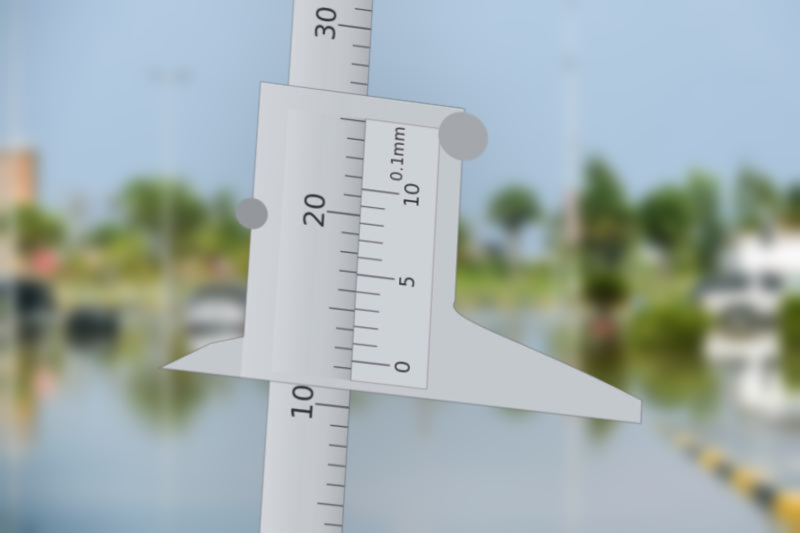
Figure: 12.4mm
